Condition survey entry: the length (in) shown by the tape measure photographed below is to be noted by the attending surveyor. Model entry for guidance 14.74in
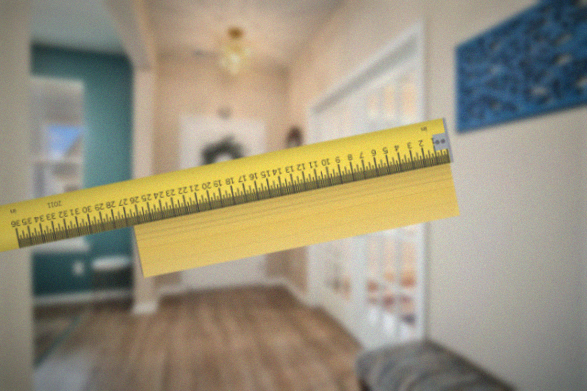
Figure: 26.5in
